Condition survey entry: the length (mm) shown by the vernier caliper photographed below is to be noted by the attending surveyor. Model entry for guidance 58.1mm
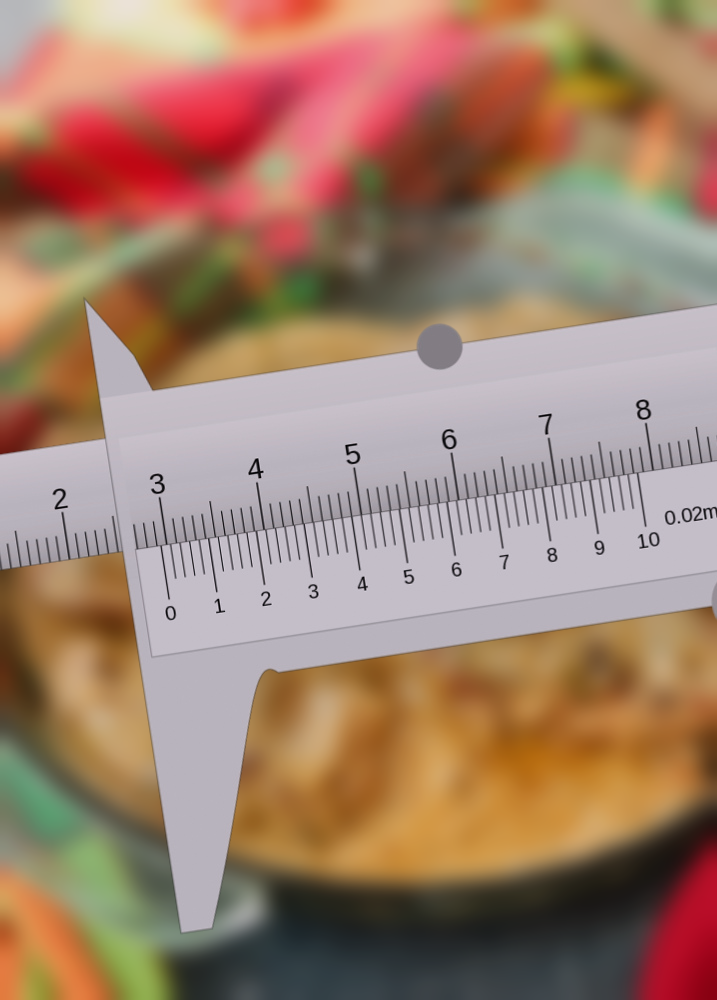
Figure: 29.4mm
